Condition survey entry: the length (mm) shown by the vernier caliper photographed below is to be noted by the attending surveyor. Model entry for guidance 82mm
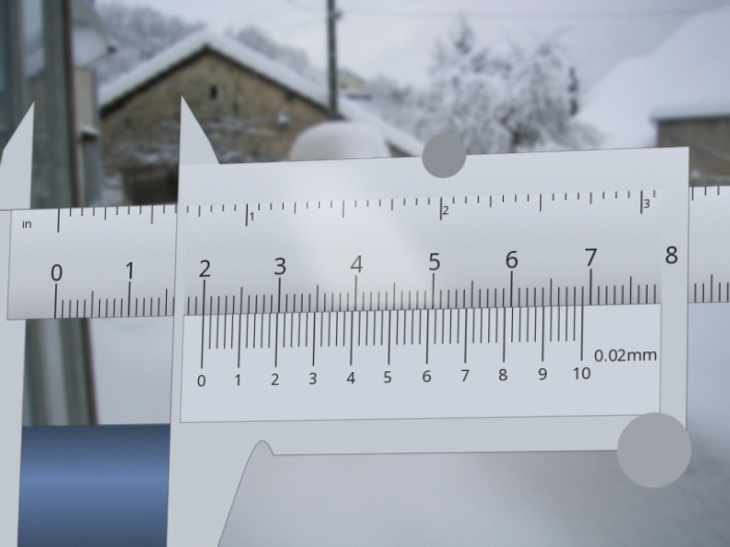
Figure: 20.0mm
